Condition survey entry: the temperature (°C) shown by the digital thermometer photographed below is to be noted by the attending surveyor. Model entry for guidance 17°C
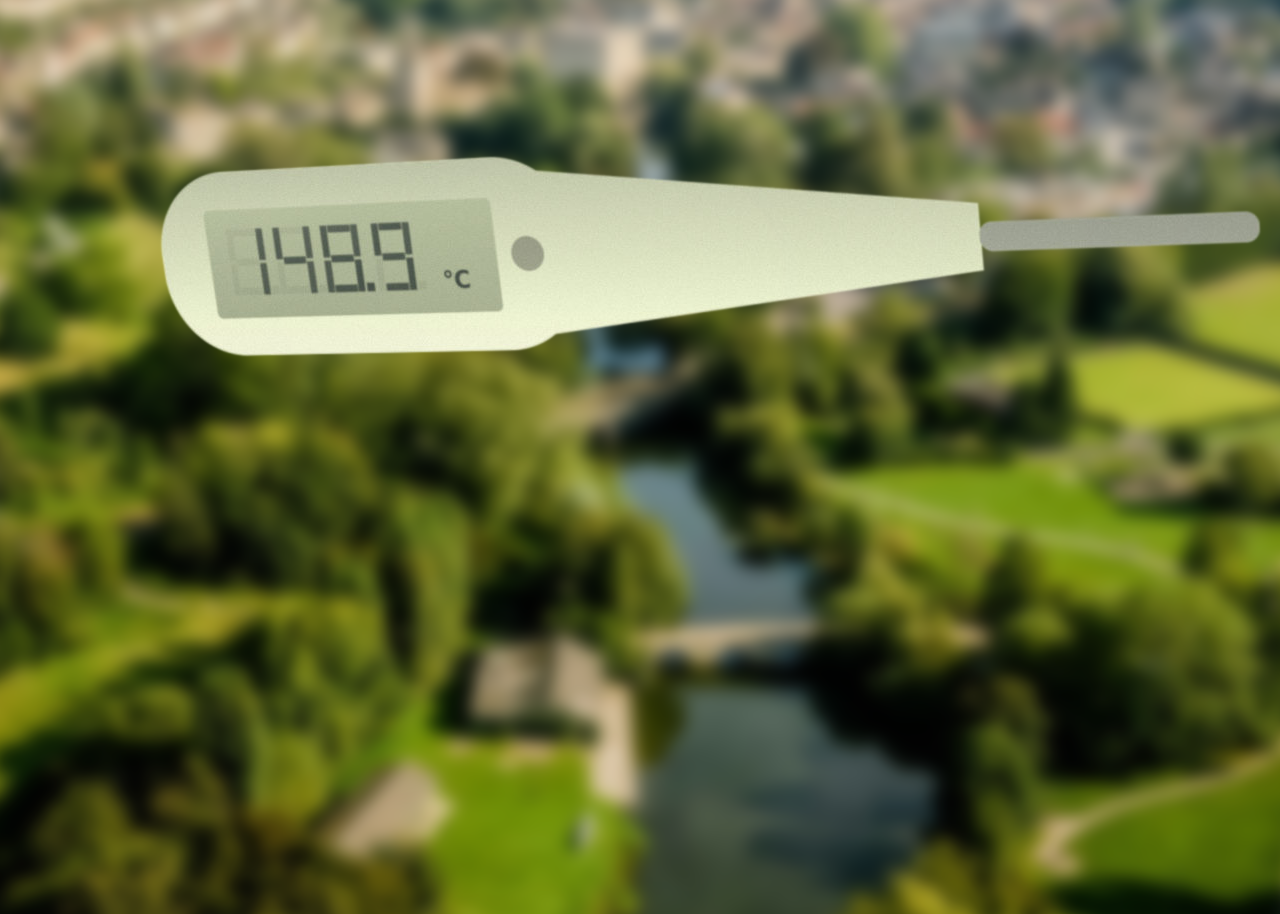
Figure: 148.9°C
